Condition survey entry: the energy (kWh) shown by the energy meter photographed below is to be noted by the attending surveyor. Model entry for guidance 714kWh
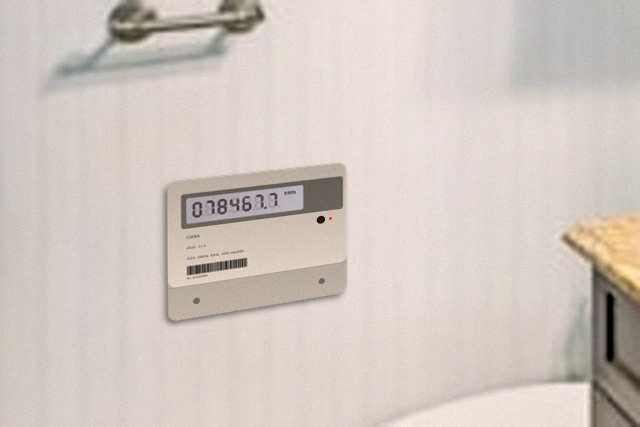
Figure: 78467.7kWh
